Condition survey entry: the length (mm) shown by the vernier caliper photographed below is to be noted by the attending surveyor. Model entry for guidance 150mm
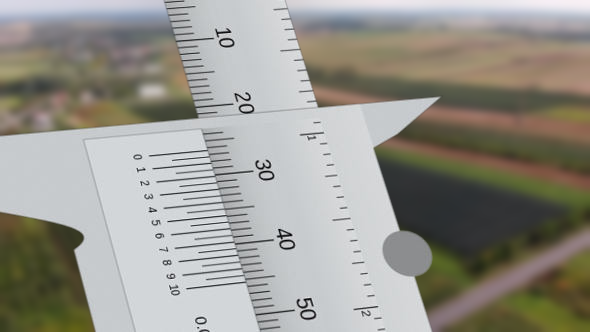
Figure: 26.4mm
